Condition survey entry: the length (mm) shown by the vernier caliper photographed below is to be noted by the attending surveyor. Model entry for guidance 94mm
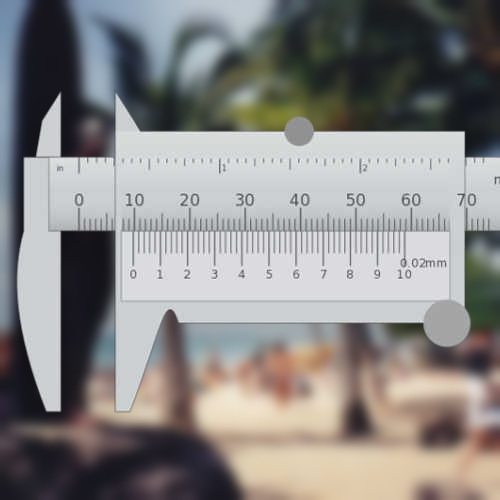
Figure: 9.8mm
